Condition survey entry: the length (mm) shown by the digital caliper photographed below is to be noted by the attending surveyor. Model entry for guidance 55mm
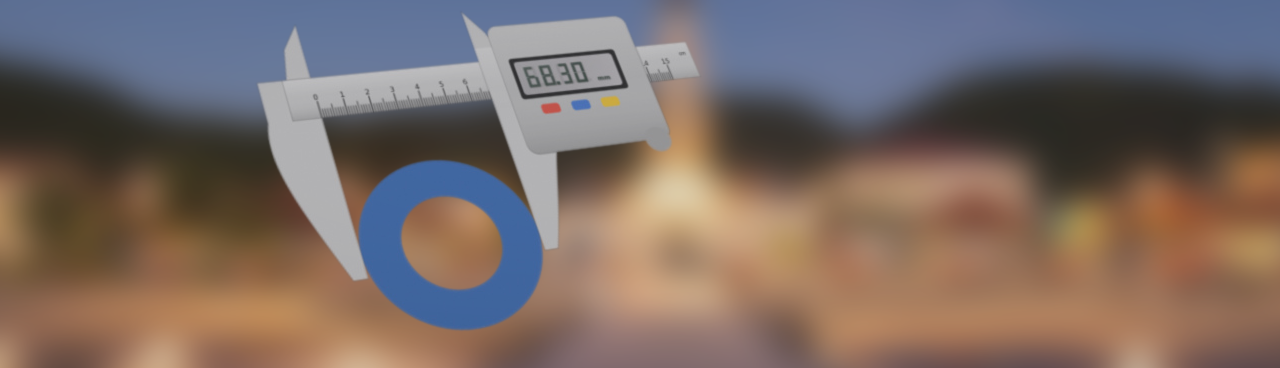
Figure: 68.30mm
